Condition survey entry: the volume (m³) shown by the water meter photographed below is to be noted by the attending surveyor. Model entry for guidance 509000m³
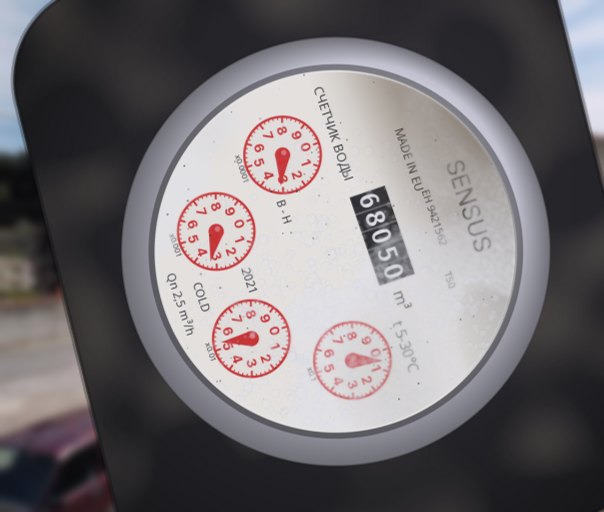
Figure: 68050.0533m³
